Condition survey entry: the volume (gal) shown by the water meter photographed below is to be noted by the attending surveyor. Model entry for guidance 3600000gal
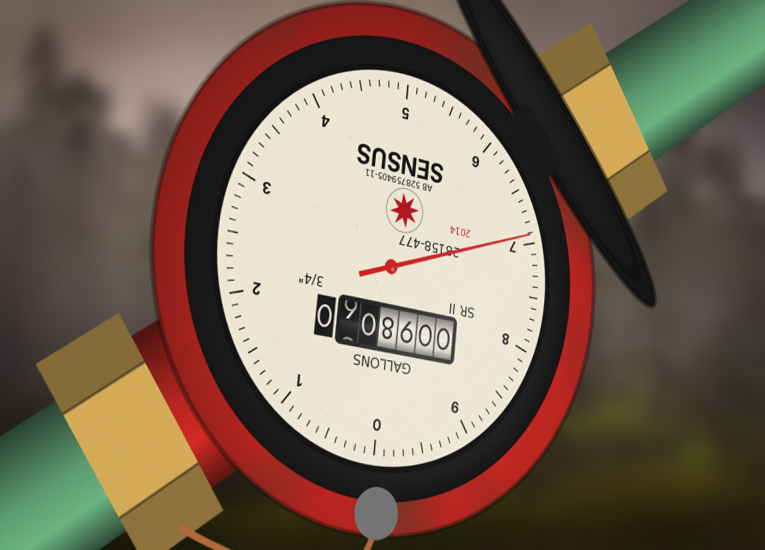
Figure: 98056.9gal
